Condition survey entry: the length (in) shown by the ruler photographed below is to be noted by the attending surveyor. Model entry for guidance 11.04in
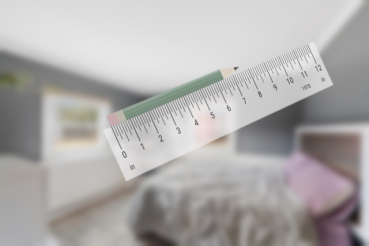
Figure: 7.5in
